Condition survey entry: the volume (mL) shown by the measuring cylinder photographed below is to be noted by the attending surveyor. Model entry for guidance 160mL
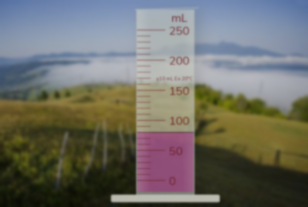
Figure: 80mL
